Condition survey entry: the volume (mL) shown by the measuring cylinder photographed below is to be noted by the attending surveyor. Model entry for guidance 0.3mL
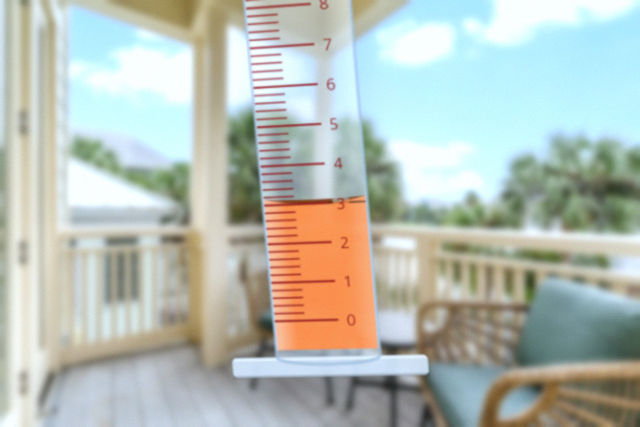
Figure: 3mL
